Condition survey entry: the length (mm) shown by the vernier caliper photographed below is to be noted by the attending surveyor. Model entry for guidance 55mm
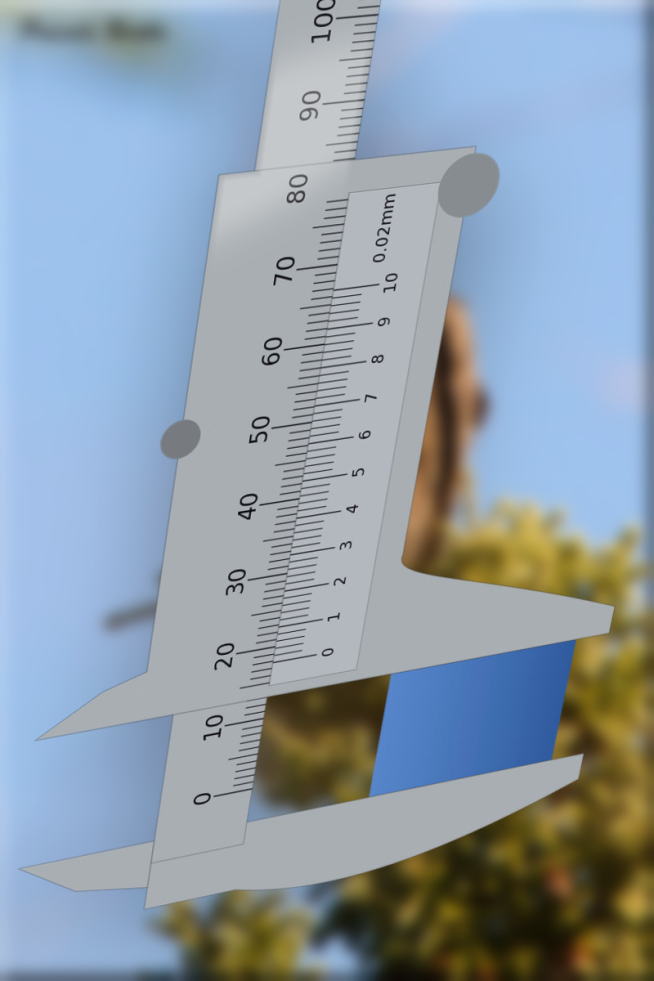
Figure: 17.8mm
